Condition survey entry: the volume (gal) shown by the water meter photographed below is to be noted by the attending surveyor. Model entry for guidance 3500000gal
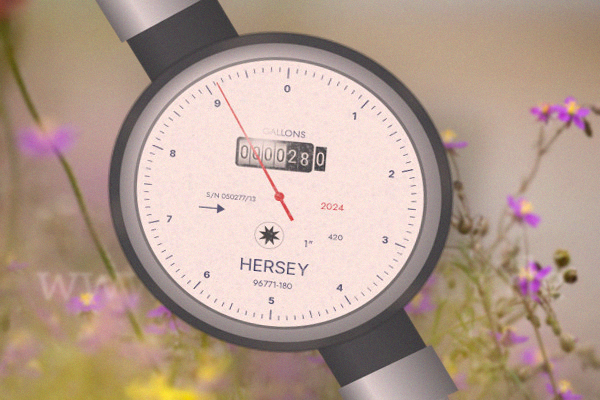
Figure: 279.1gal
